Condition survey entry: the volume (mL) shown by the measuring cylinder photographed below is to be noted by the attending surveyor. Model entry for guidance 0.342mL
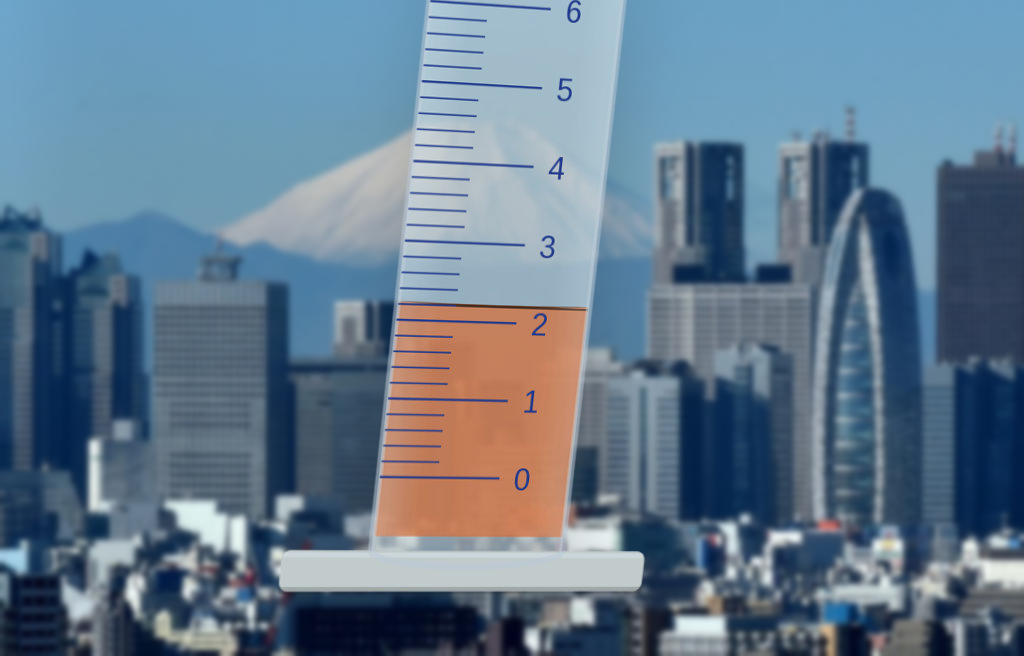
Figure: 2.2mL
